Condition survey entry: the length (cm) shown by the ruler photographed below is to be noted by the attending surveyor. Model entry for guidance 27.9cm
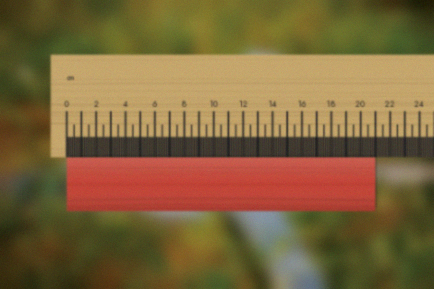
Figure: 21cm
